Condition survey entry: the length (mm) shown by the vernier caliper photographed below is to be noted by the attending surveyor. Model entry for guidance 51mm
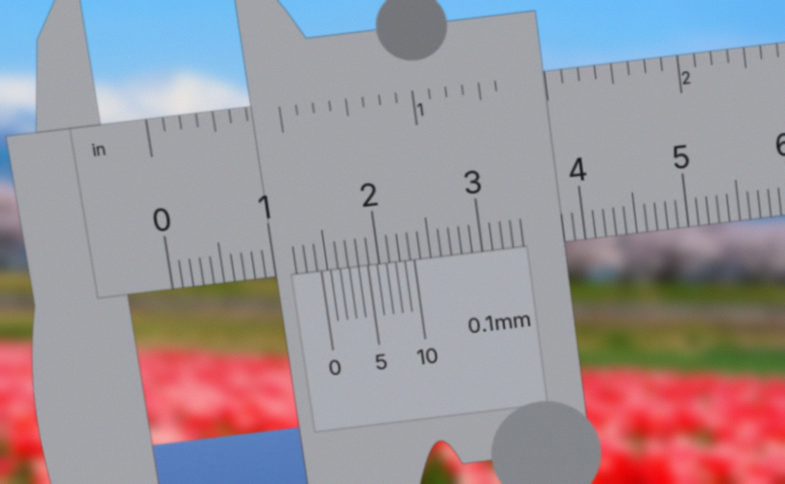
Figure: 14.4mm
